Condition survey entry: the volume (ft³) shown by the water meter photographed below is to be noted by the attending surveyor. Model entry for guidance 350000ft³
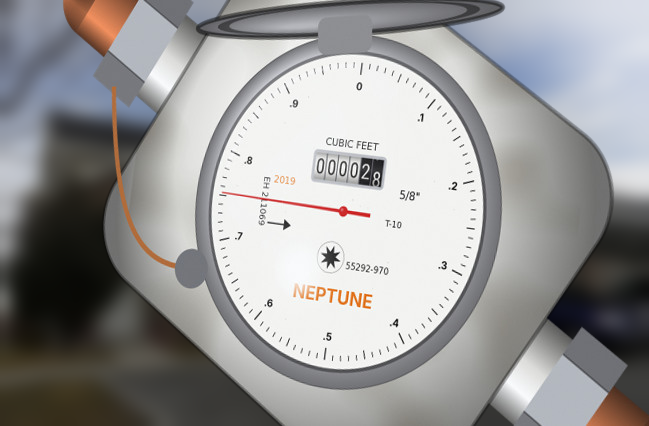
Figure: 27.75ft³
